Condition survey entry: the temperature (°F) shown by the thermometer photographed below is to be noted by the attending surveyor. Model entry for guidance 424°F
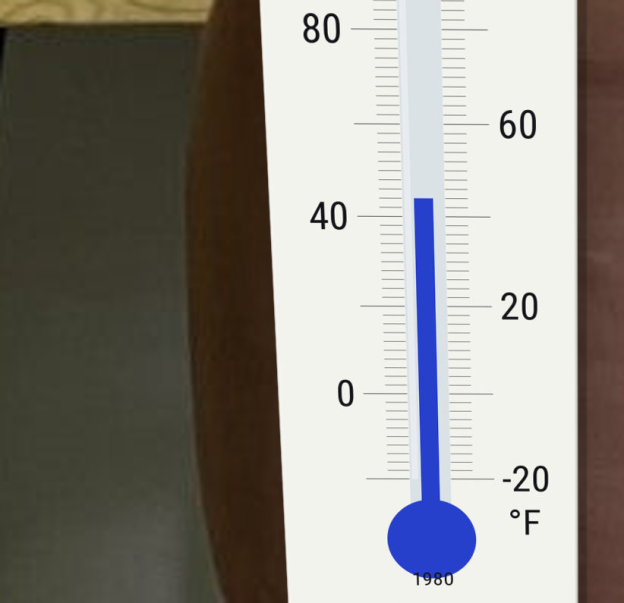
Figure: 44°F
